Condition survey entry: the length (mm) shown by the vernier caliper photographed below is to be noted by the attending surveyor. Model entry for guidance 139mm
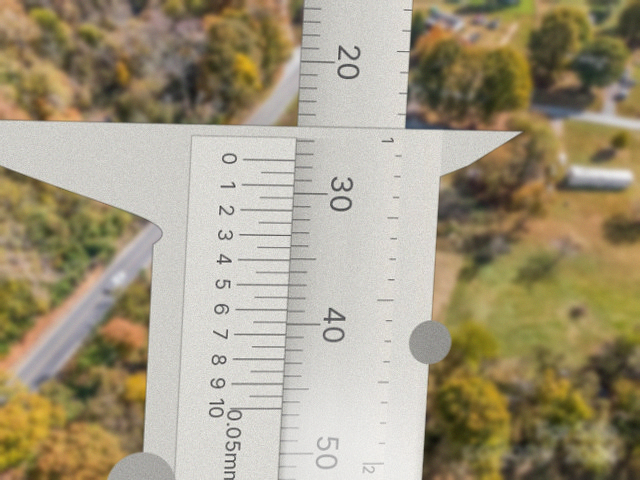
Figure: 27.5mm
